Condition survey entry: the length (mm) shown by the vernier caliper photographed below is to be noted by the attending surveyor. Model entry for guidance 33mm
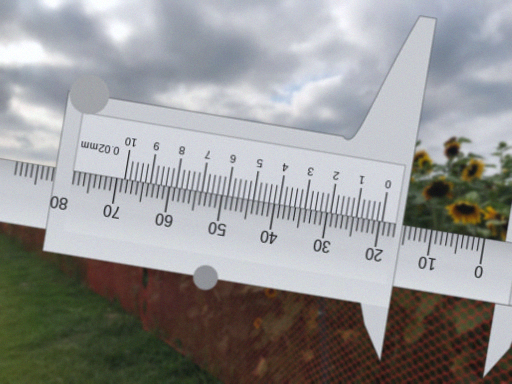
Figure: 19.5mm
